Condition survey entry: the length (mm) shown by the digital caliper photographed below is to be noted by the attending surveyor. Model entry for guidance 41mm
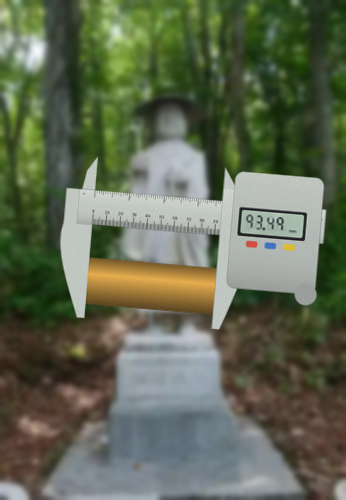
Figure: 93.49mm
